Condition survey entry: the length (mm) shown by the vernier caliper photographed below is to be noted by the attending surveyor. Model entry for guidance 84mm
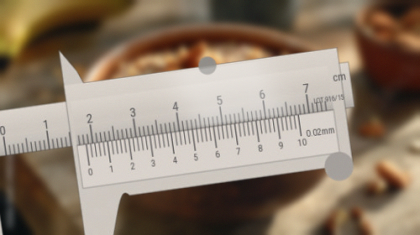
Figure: 18.5mm
